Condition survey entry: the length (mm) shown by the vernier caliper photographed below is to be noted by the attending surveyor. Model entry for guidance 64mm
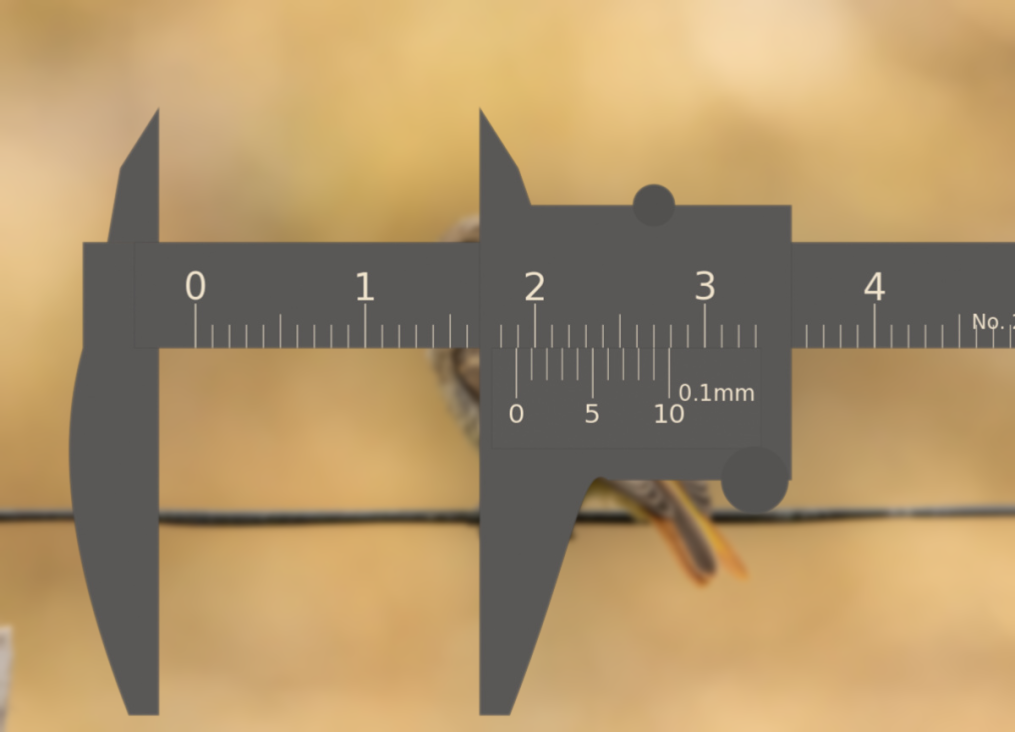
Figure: 18.9mm
